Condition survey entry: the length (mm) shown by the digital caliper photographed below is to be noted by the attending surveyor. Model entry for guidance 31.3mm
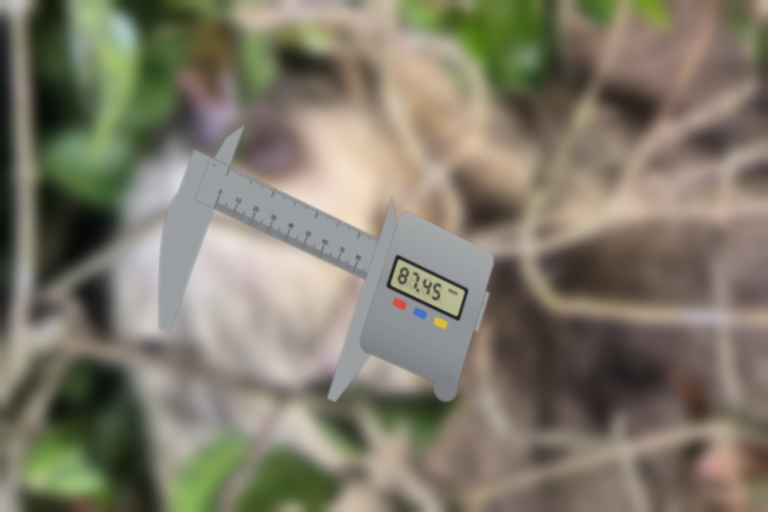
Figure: 87.45mm
